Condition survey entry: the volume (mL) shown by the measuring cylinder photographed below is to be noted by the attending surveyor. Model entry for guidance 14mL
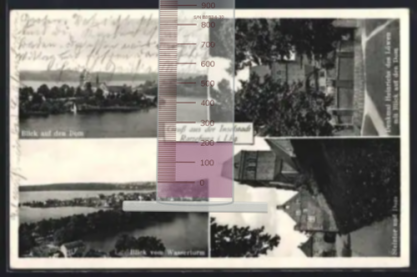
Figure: 200mL
